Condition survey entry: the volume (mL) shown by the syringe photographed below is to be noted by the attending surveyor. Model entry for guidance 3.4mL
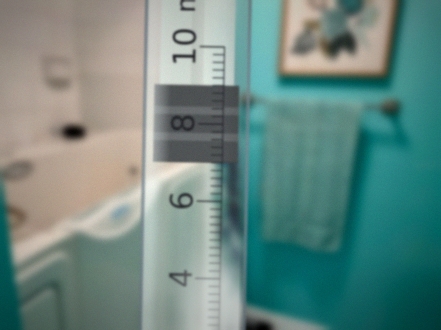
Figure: 7mL
